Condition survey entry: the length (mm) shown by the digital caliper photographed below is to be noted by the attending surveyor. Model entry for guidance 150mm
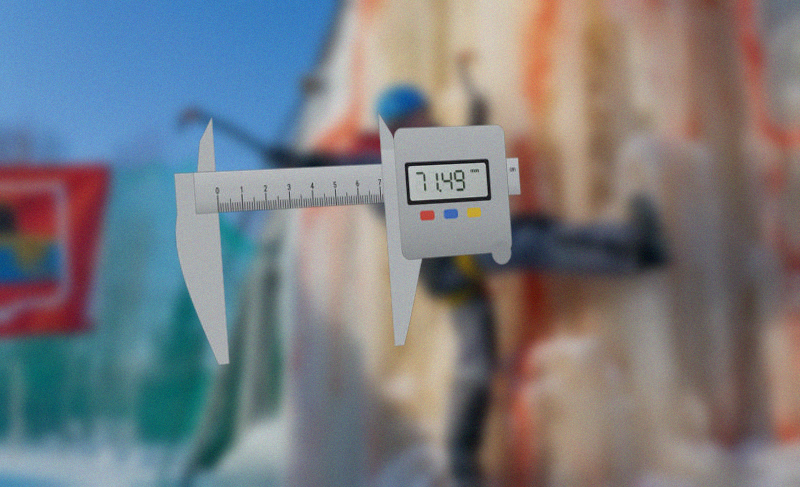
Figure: 71.49mm
